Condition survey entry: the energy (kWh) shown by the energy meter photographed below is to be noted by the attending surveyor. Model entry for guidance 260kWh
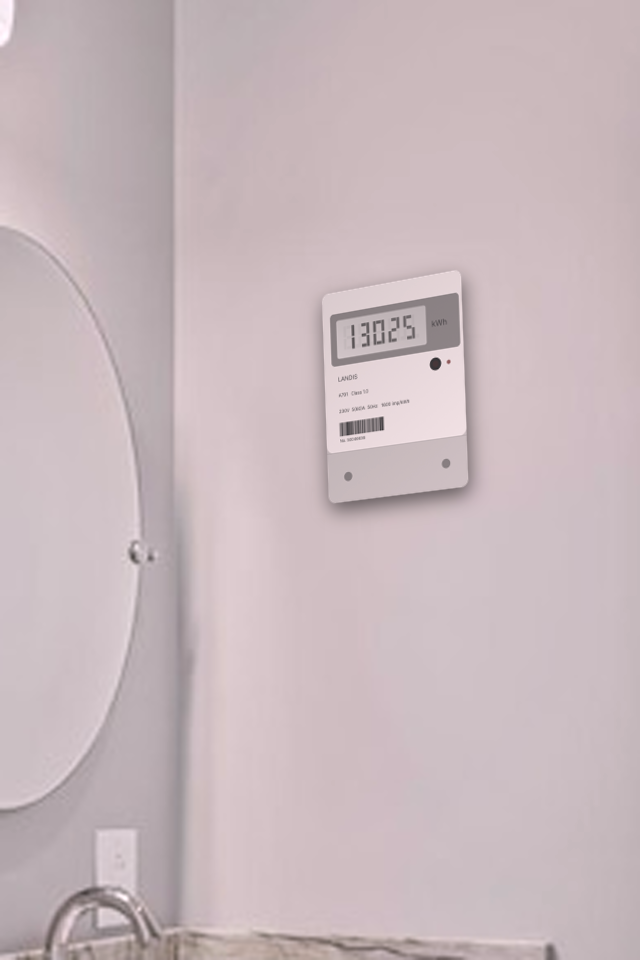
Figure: 13025kWh
